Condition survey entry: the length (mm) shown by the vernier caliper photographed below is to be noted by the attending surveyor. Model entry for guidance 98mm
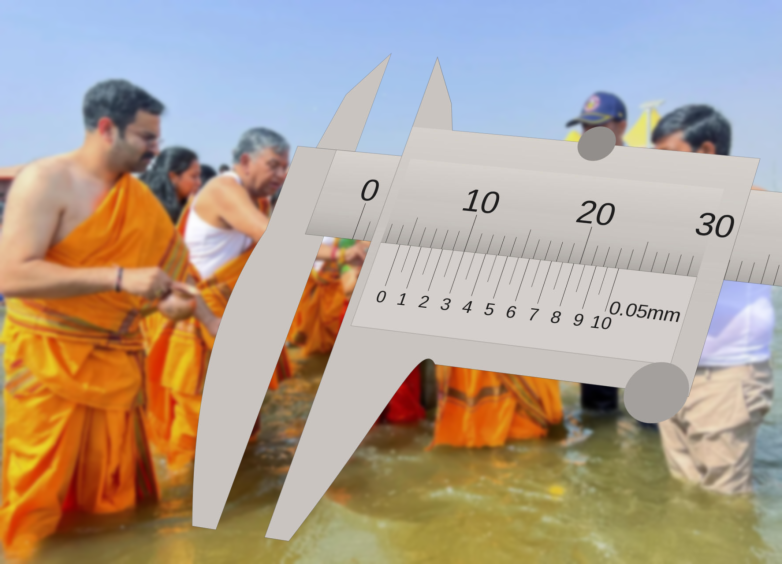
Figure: 4.3mm
